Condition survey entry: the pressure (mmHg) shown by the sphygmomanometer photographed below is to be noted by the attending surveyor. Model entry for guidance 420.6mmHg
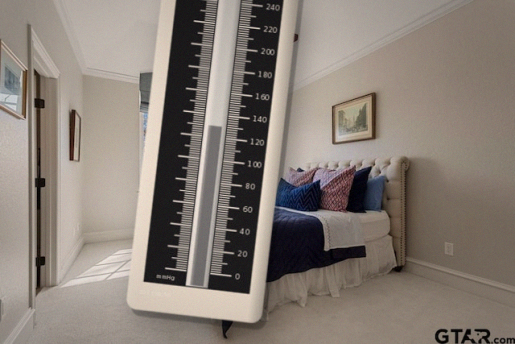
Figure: 130mmHg
